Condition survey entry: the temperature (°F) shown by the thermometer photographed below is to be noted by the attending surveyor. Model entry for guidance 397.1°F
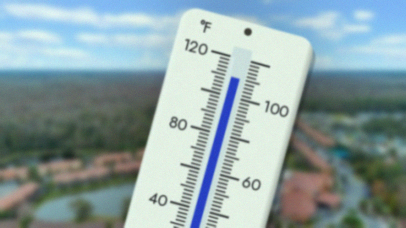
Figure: 110°F
